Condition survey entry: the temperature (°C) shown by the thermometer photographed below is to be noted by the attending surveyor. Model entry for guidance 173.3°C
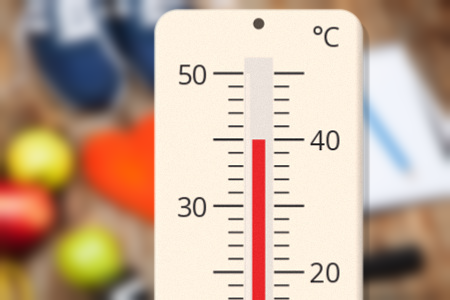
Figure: 40°C
